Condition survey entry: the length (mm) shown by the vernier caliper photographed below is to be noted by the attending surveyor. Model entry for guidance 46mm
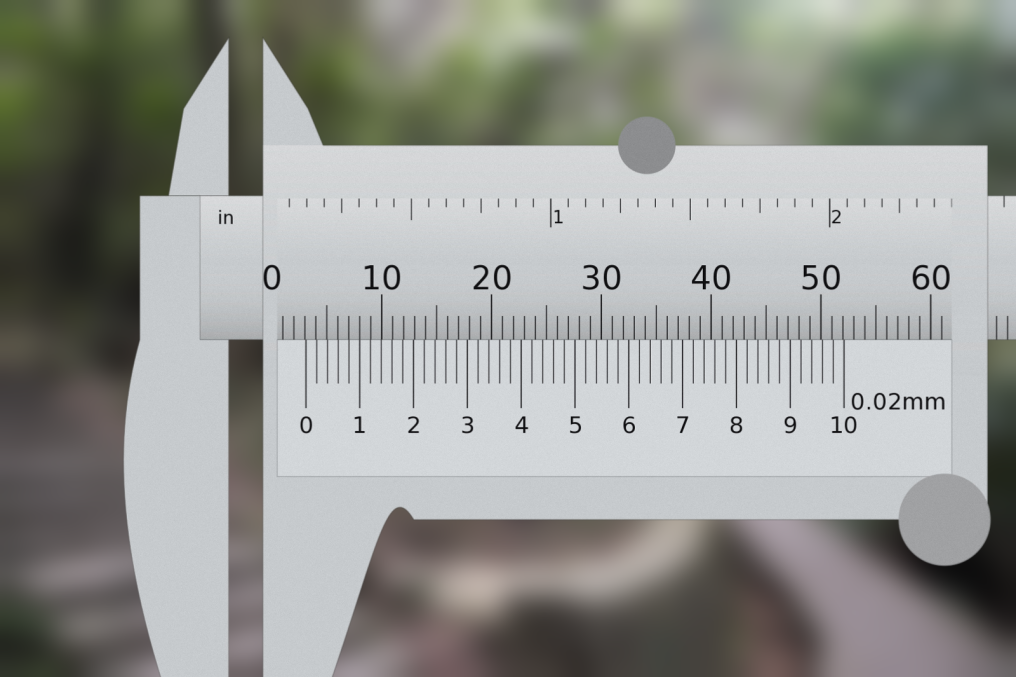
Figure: 3.1mm
